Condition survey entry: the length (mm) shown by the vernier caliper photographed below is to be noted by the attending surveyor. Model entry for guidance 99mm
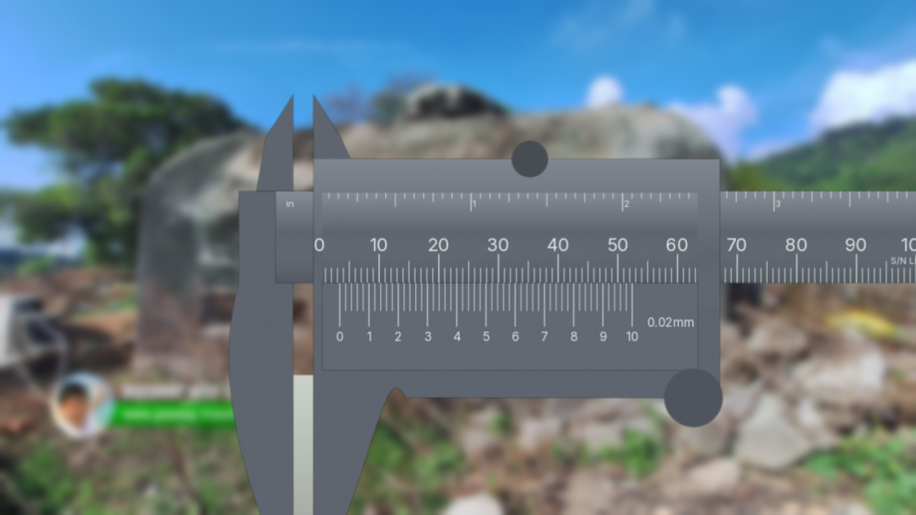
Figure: 3.4mm
